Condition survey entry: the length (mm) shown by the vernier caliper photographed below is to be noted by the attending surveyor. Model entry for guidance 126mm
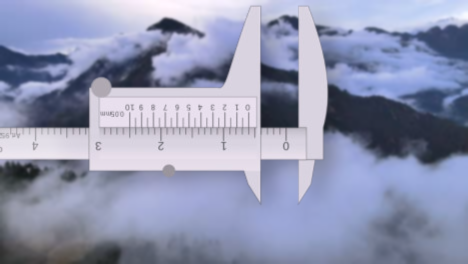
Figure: 6.0mm
